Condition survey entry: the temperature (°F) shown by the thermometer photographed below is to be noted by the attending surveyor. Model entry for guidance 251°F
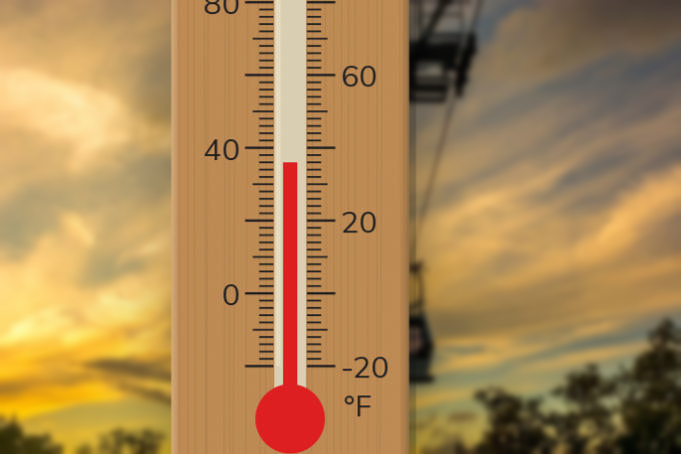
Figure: 36°F
